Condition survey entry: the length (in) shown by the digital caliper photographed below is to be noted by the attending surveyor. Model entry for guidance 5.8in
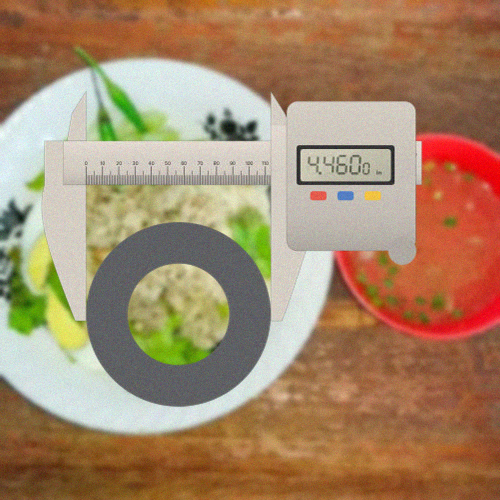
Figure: 4.4600in
